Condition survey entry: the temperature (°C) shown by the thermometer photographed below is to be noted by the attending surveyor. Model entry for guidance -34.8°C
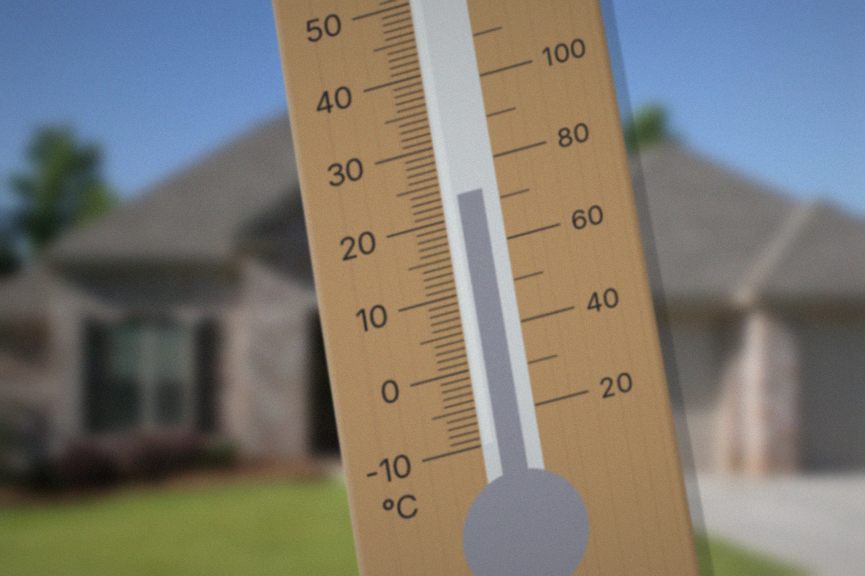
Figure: 23°C
